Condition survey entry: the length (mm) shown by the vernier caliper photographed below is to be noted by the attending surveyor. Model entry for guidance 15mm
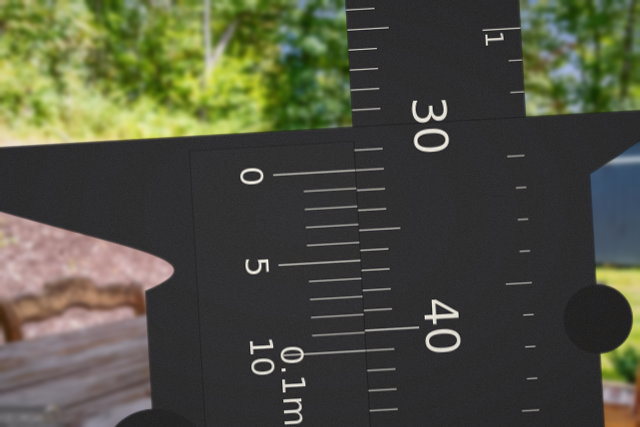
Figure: 32.0mm
